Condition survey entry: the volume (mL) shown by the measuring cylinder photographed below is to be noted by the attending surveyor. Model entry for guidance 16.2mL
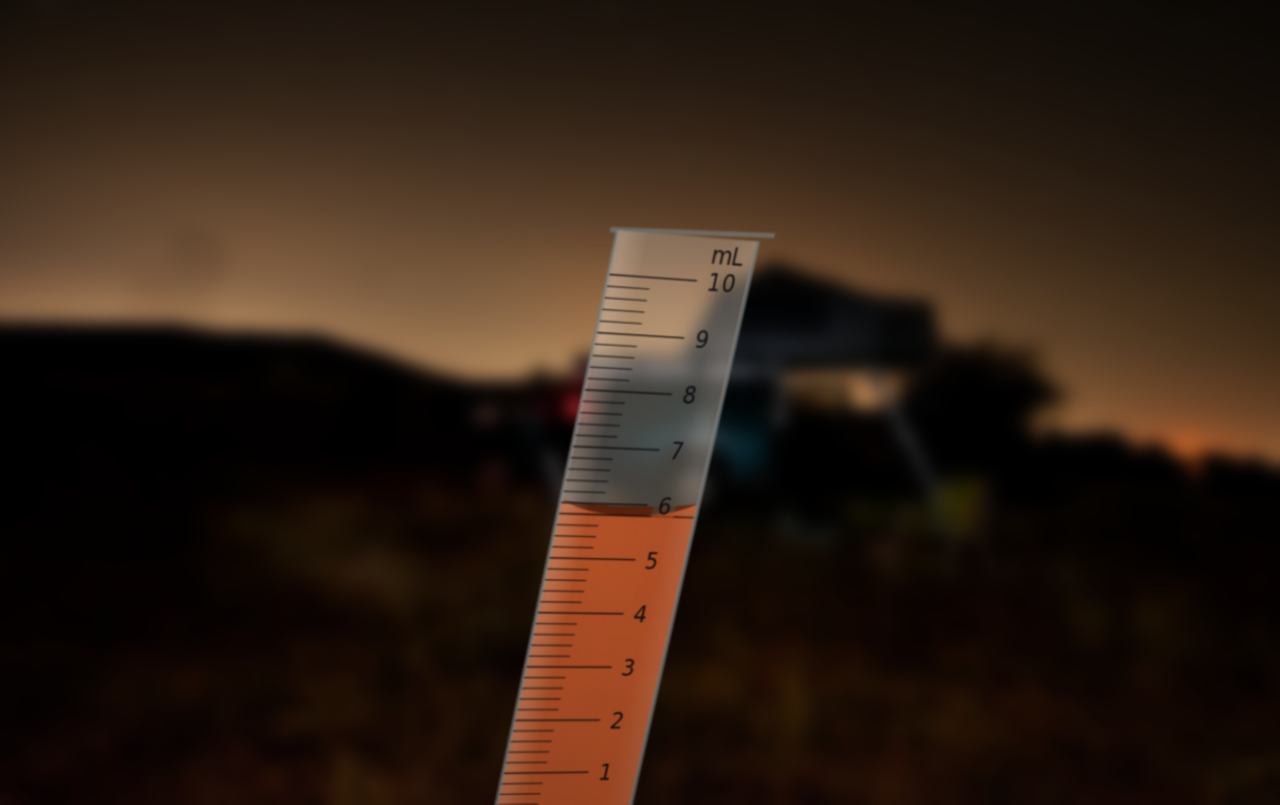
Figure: 5.8mL
